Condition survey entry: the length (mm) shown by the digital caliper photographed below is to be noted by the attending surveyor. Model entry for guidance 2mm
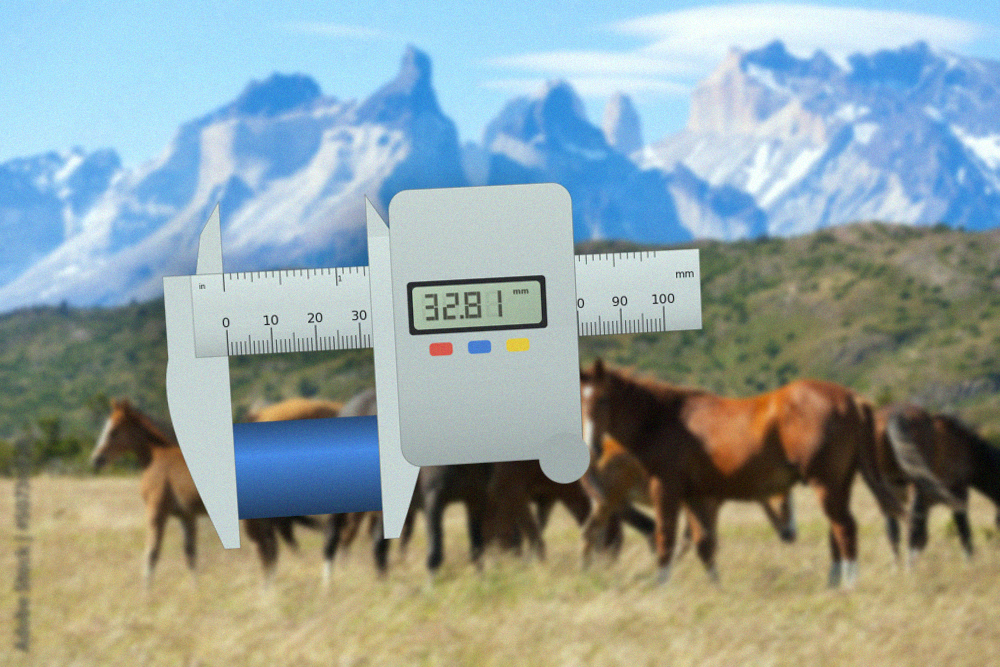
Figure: 32.81mm
